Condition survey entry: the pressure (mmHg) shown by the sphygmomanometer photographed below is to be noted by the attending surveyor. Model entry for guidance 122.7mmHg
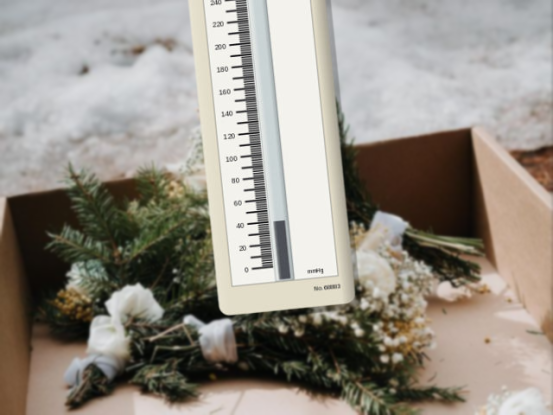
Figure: 40mmHg
